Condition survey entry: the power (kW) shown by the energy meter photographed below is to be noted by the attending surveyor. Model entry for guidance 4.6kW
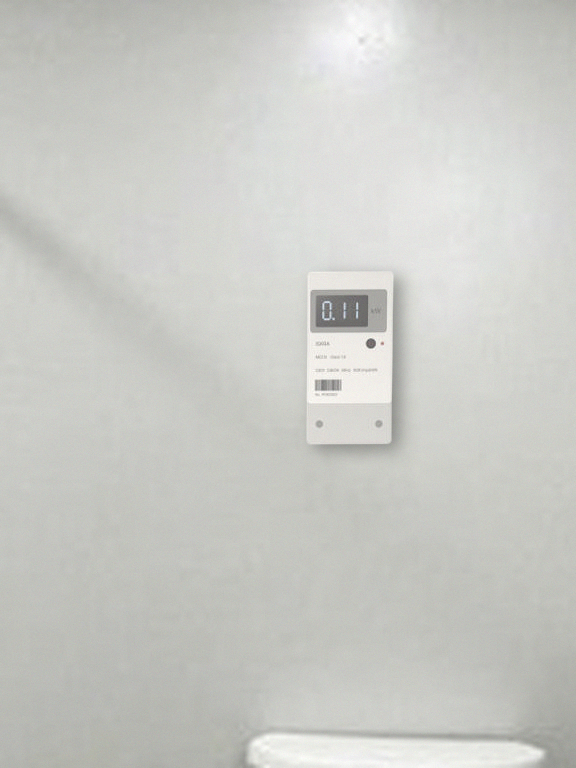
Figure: 0.11kW
